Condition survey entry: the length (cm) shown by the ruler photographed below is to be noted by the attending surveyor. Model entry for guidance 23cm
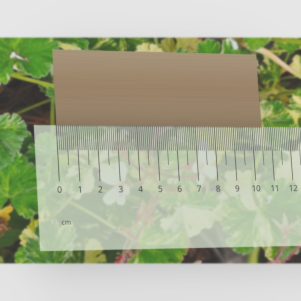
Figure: 10.5cm
